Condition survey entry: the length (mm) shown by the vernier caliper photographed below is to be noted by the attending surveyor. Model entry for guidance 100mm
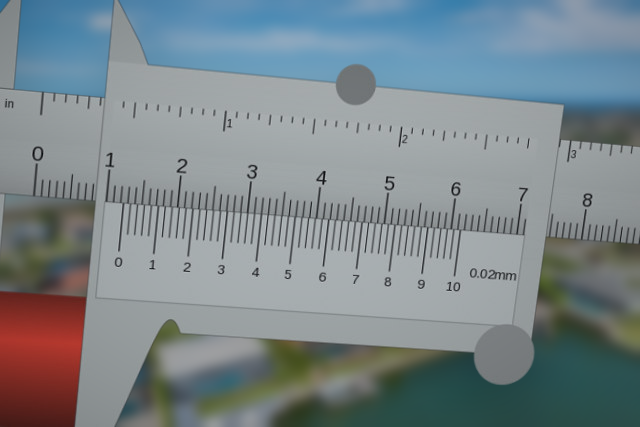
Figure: 12.4mm
